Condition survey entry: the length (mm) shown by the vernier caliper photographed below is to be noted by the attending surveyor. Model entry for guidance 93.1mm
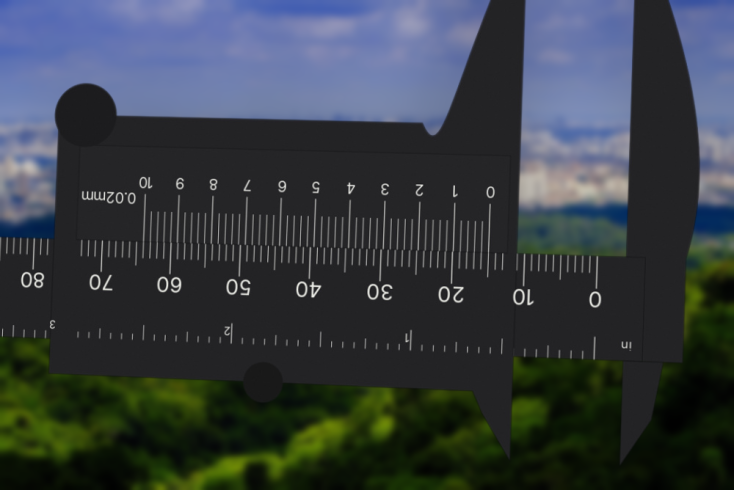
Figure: 15.0mm
